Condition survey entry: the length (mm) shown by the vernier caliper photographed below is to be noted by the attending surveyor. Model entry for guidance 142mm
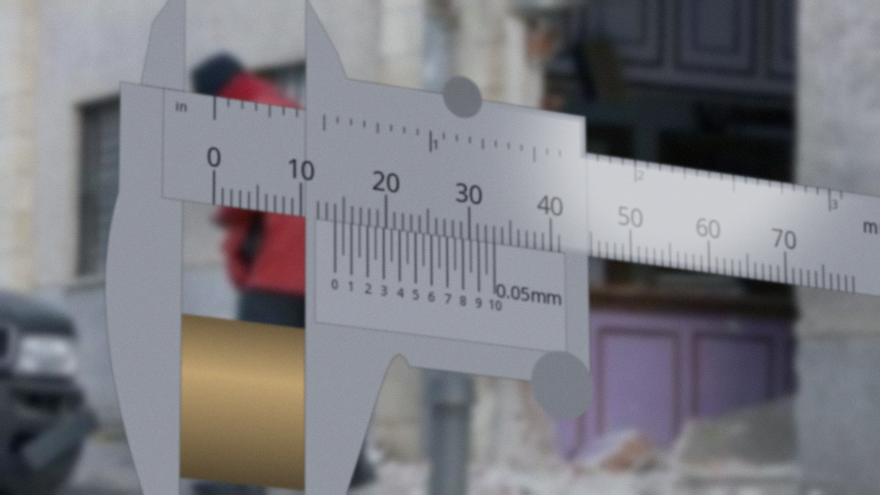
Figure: 14.0mm
